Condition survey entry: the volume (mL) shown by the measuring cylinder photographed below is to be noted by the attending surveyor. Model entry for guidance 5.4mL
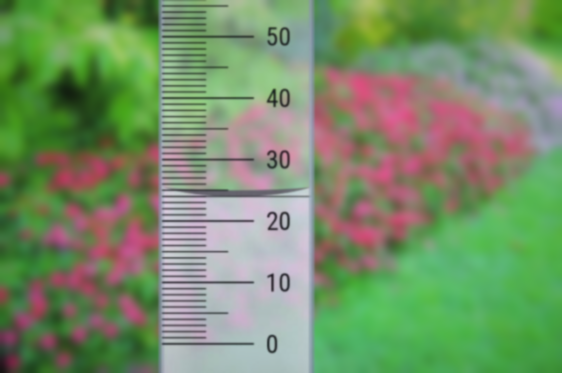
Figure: 24mL
